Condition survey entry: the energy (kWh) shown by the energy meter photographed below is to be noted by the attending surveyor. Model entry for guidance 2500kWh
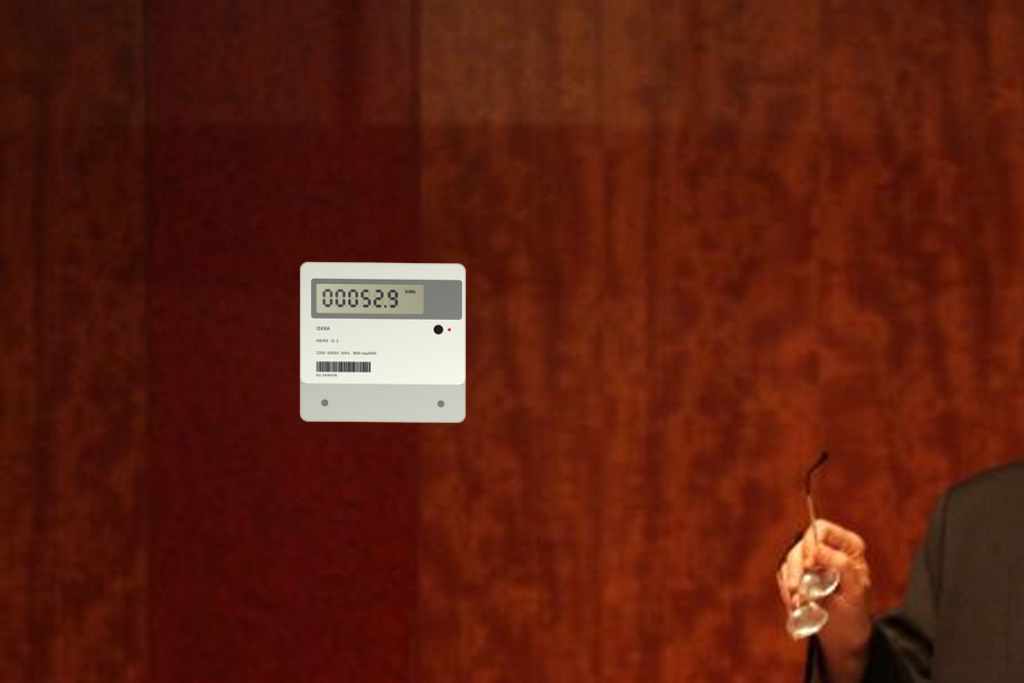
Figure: 52.9kWh
